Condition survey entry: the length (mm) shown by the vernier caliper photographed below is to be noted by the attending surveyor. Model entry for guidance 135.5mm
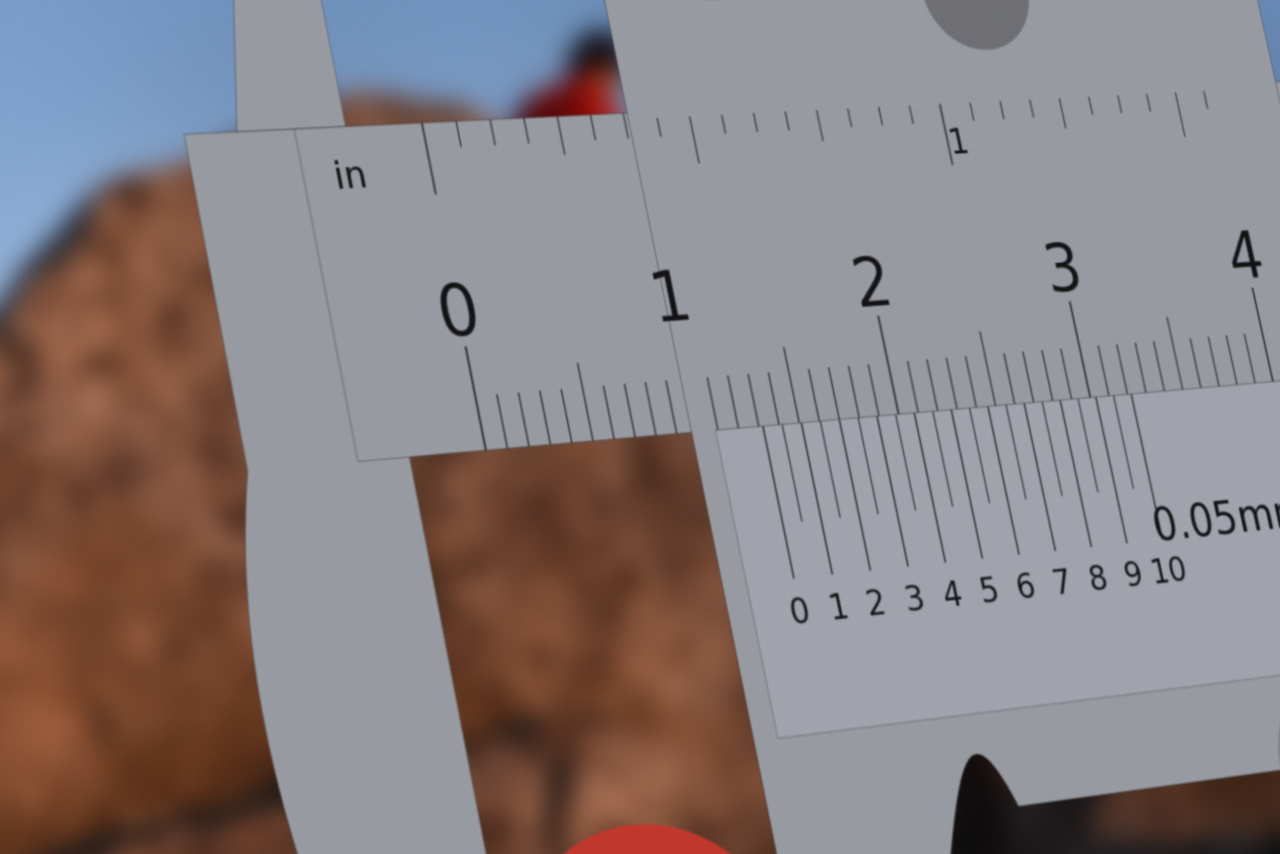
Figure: 13.2mm
